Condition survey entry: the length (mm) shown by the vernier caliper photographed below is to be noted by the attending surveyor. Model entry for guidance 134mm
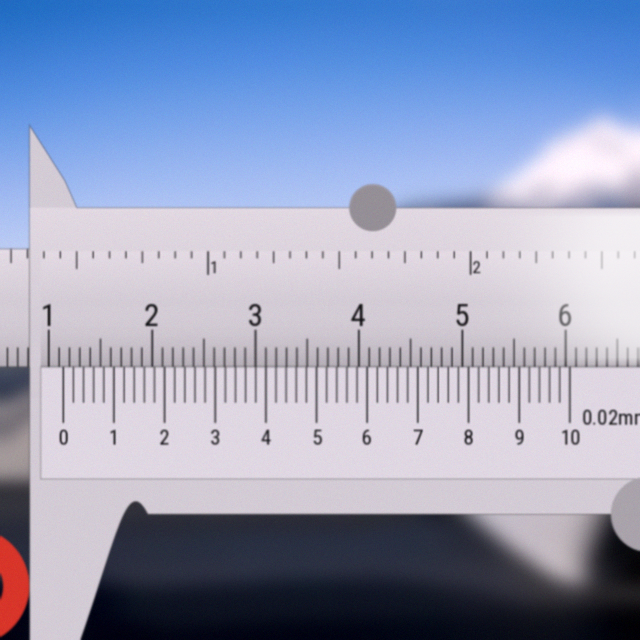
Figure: 11.4mm
